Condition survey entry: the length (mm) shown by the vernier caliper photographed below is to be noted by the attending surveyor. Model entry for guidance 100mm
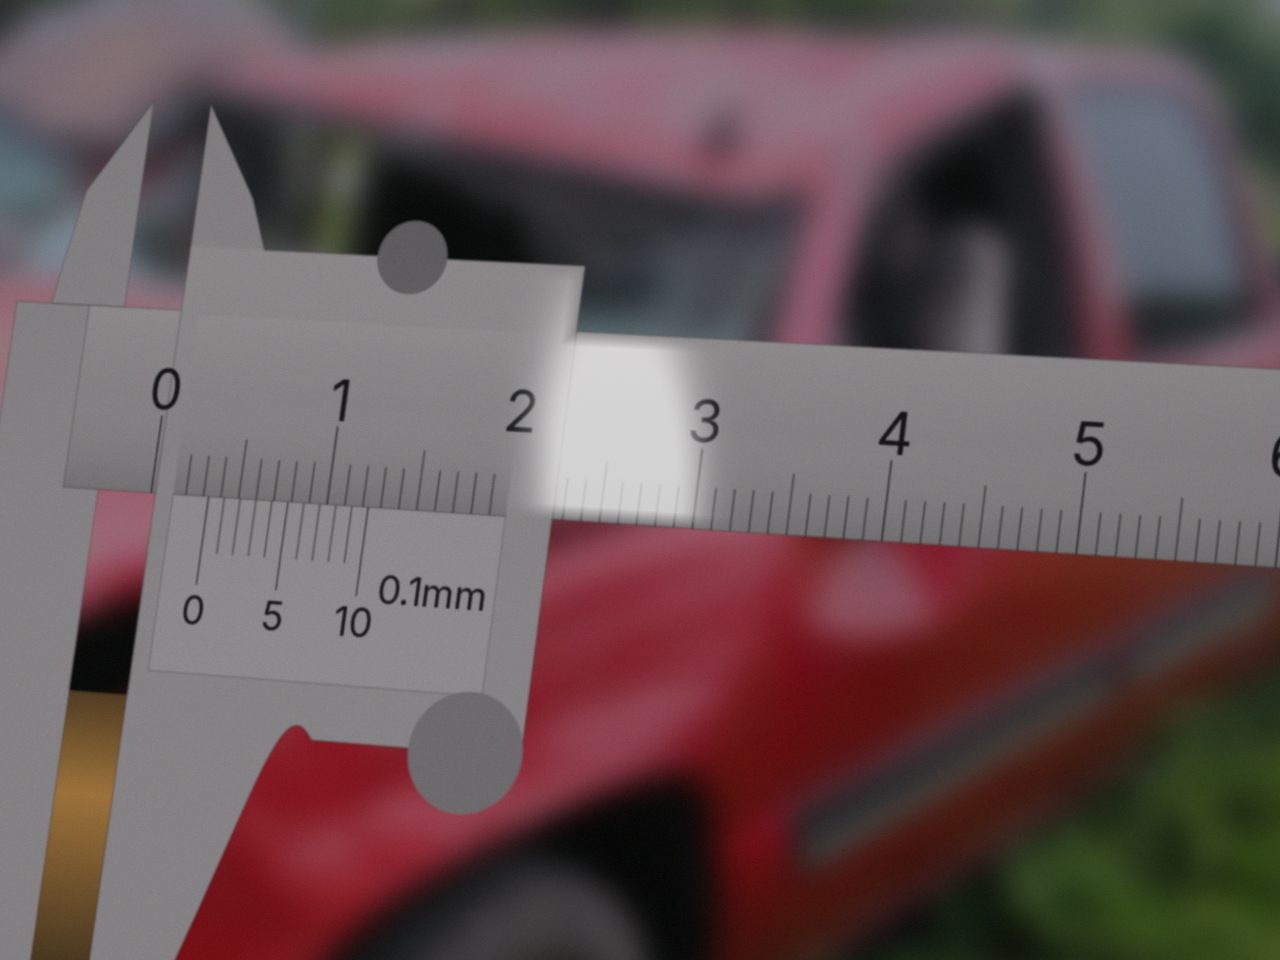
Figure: 3.3mm
